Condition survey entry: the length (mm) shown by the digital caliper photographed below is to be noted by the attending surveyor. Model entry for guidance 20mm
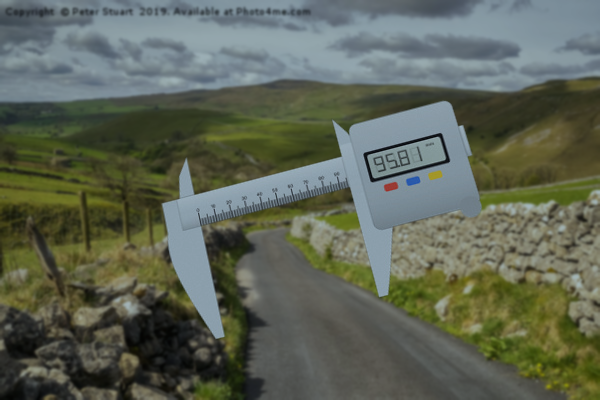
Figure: 95.81mm
